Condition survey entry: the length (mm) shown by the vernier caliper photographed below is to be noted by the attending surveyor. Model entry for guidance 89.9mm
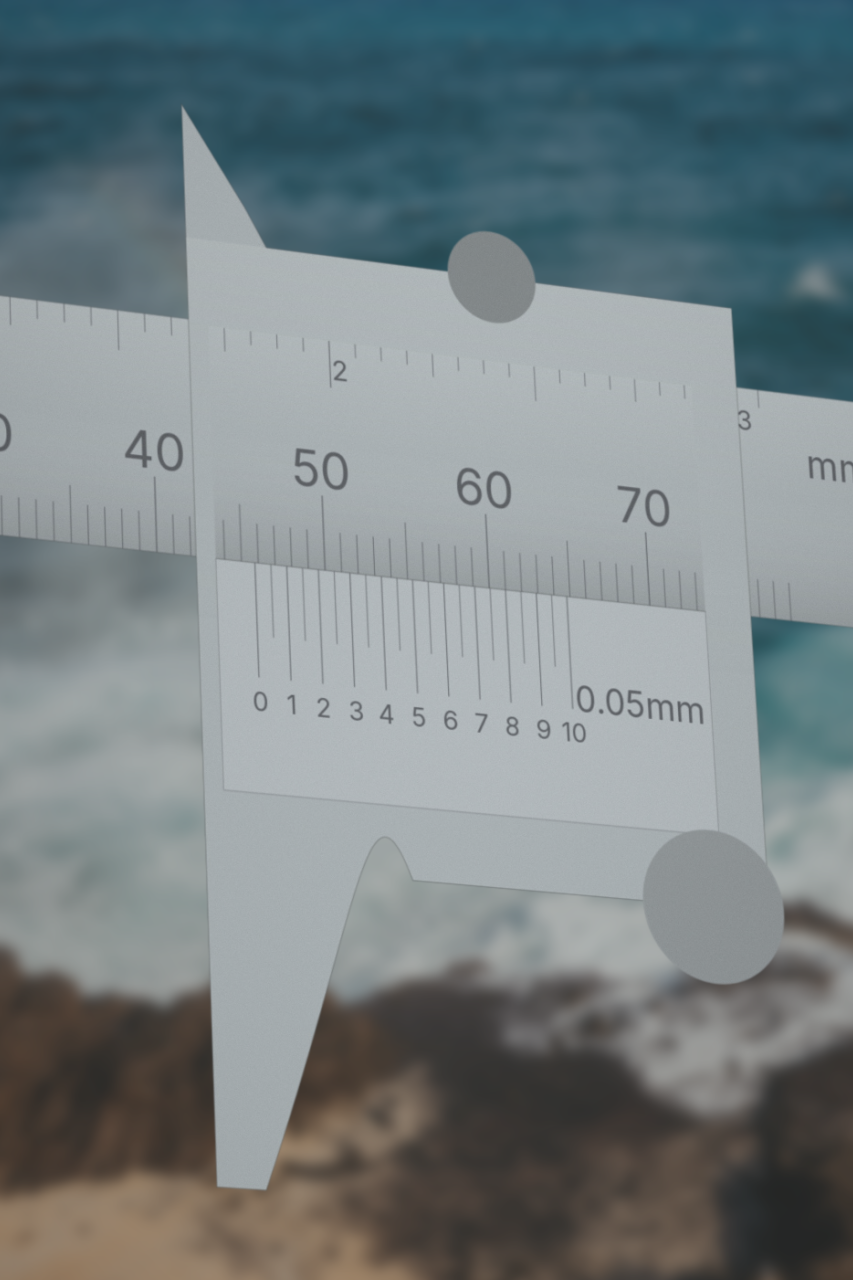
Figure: 45.8mm
